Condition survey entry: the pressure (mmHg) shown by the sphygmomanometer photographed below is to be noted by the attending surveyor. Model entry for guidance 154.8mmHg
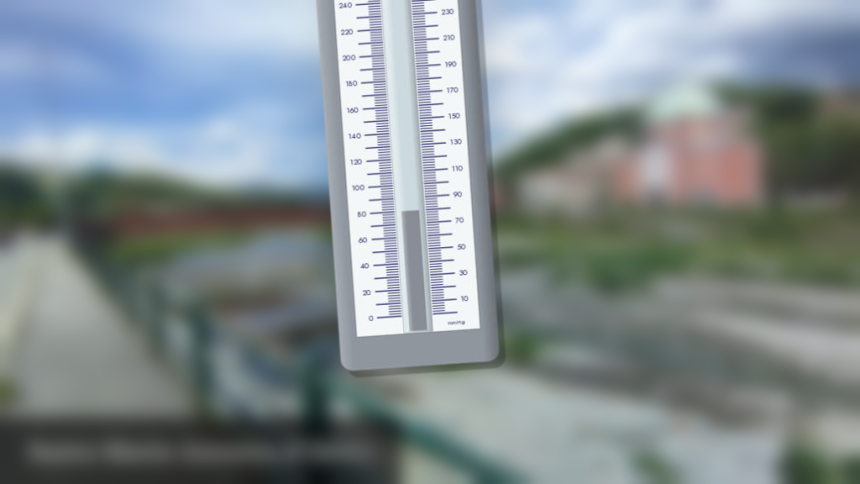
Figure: 80mmHg
